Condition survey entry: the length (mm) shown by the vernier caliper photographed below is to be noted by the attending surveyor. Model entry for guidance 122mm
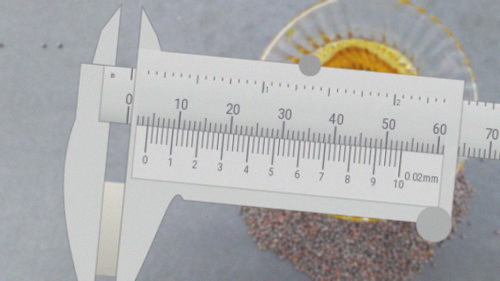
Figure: 4.0mm
